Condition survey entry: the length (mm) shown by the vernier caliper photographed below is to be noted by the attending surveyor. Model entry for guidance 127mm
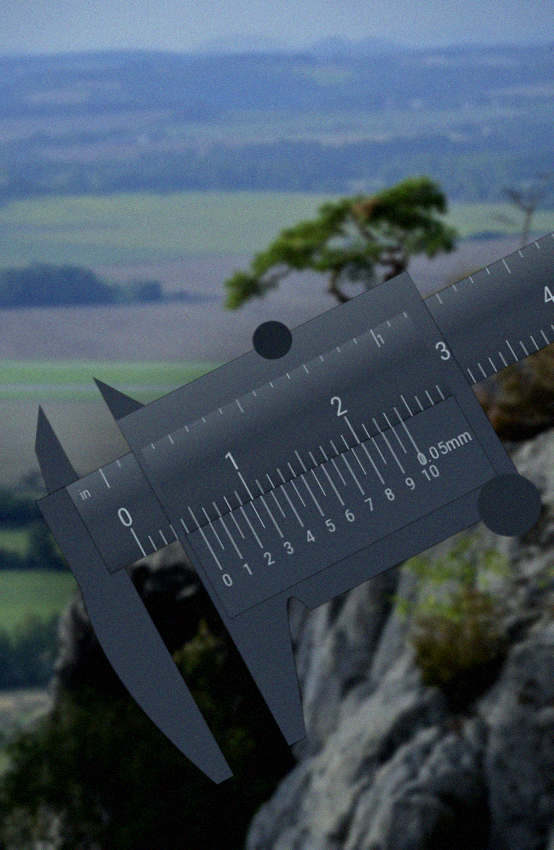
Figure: 5.0mm
